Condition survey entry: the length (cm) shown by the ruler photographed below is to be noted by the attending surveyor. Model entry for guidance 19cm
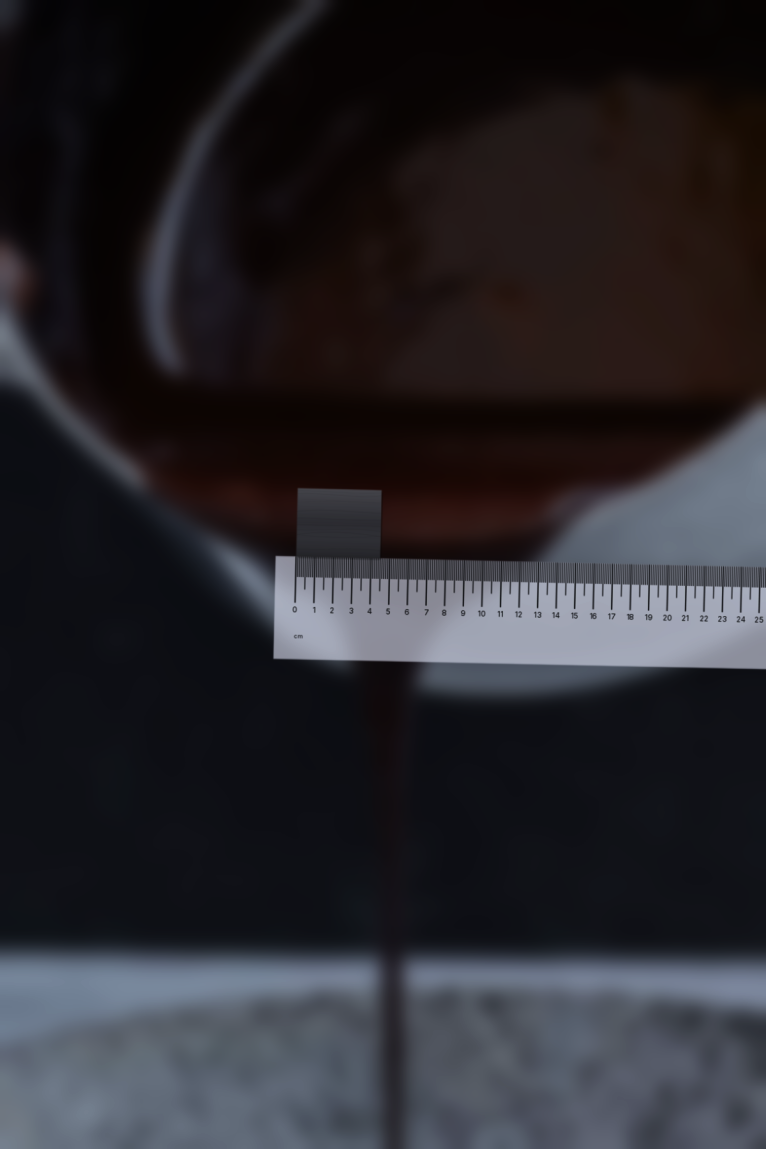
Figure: 4.5cm
